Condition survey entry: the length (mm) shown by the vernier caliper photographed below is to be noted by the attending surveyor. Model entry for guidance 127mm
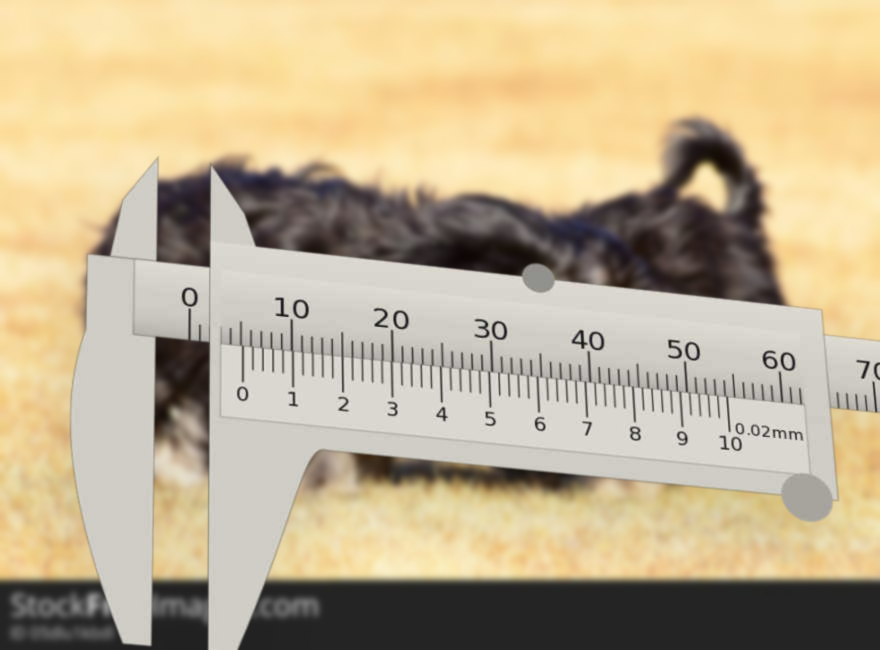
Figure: 5.2mm
